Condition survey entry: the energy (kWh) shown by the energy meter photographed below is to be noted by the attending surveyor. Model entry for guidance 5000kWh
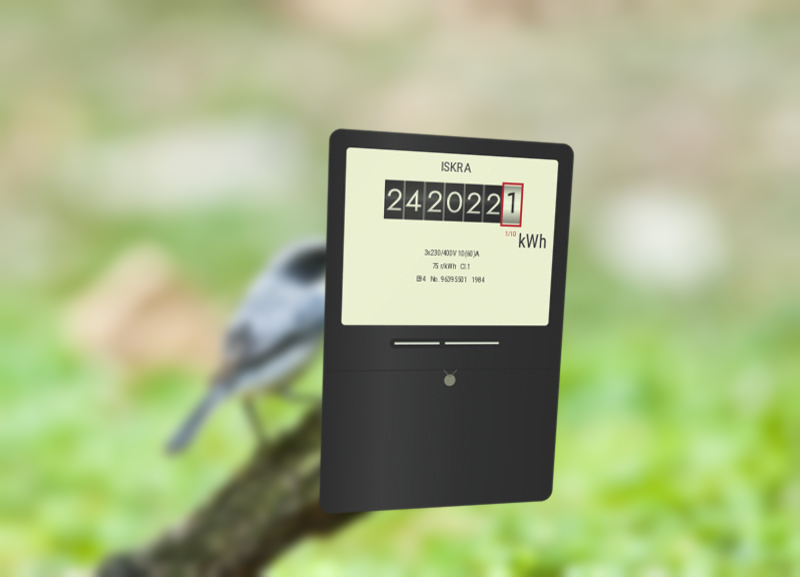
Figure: 242022.1kWh
